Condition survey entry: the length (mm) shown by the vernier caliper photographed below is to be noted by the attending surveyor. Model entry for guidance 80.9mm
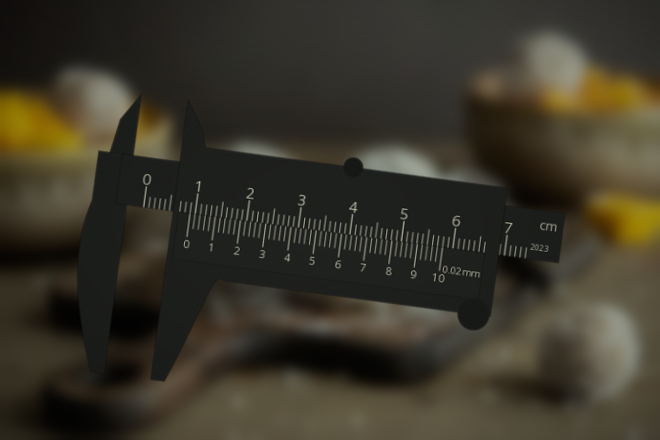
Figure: 9.0mm
